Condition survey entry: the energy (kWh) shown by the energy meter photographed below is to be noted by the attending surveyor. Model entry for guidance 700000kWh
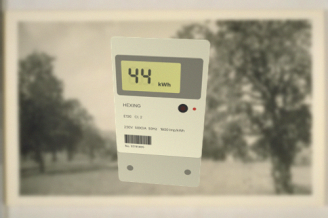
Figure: 44kWh
